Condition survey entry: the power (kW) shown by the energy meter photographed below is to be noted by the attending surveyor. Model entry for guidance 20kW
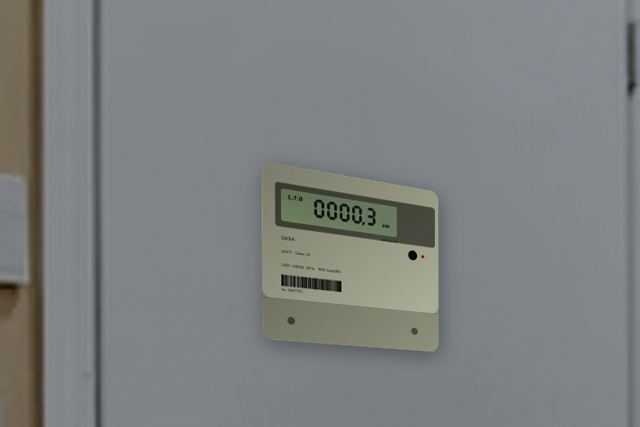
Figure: 0.3kW
